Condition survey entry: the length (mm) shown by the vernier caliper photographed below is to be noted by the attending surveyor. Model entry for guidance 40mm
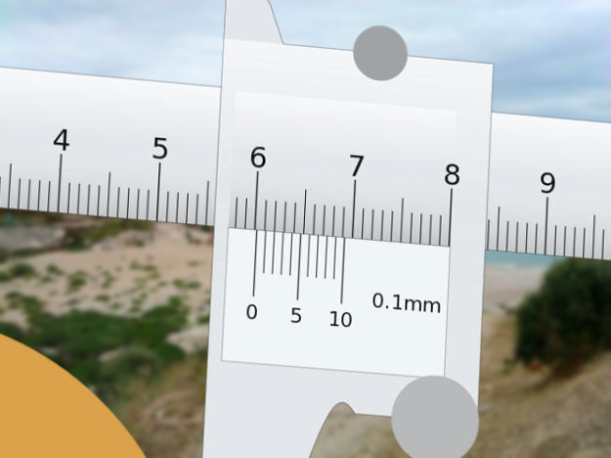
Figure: 60.2mm
